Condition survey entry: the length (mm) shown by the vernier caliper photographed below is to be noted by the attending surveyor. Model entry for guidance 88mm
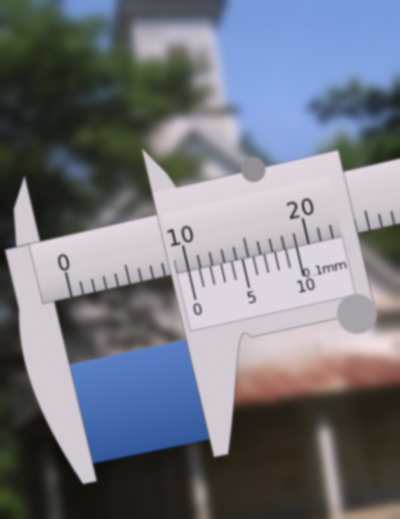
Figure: 10.0mm
